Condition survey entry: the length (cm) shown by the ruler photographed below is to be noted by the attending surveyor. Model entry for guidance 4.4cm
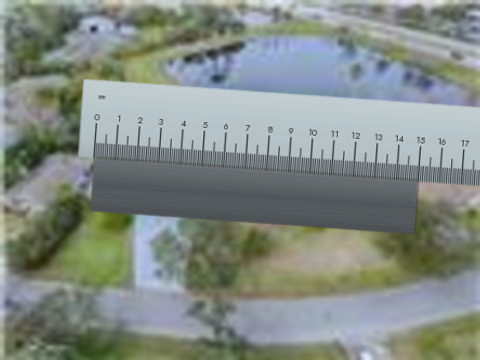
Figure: 15cm
